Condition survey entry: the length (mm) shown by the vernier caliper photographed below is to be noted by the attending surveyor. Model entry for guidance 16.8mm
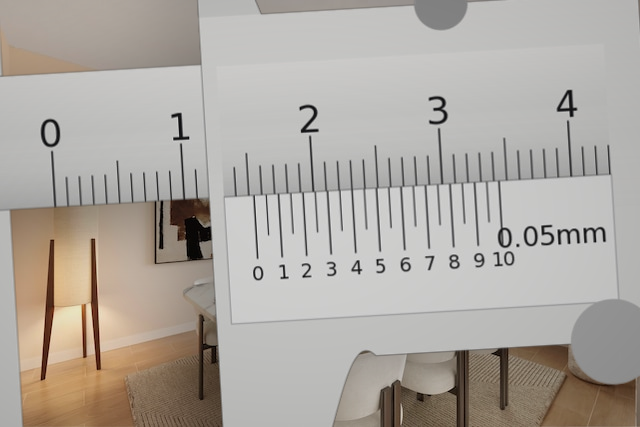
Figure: 15.4mm
